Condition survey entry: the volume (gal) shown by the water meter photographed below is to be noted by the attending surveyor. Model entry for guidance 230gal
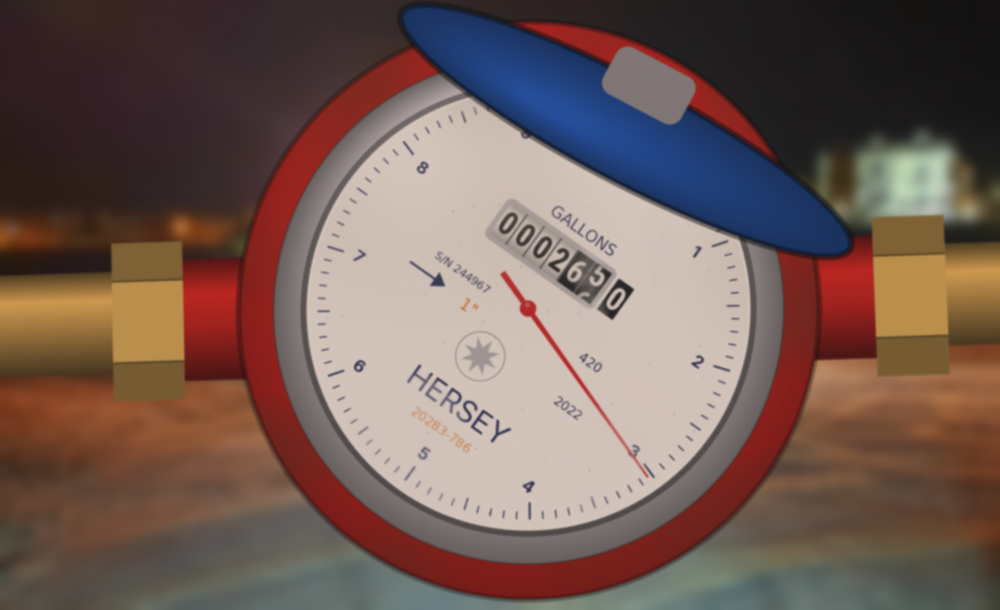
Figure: 2653.0gal
